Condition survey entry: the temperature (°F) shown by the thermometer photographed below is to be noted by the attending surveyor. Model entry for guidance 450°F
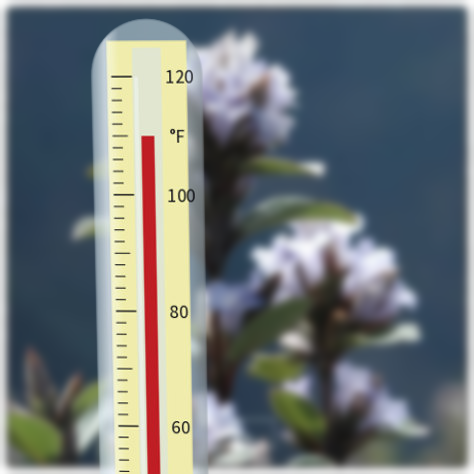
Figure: 110°F
